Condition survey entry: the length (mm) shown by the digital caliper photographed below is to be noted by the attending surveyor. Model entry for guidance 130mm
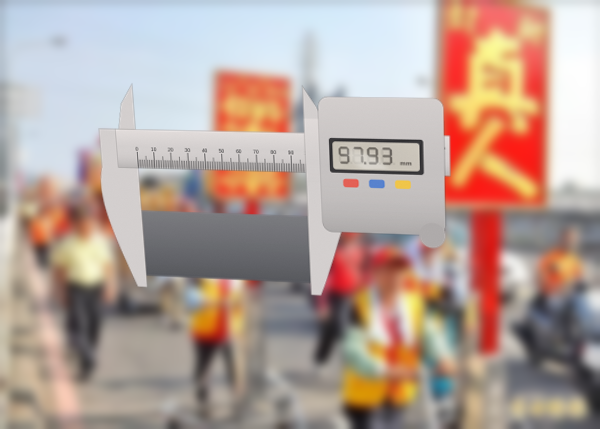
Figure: 97.93mm
